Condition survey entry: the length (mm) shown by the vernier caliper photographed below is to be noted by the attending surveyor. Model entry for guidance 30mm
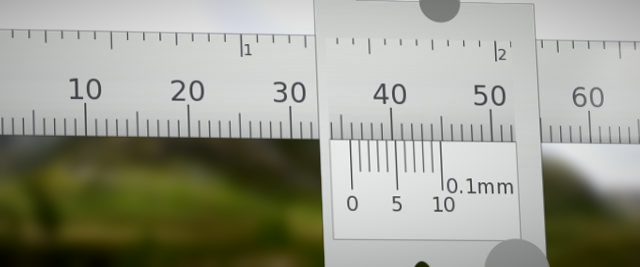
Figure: 35.8mm
